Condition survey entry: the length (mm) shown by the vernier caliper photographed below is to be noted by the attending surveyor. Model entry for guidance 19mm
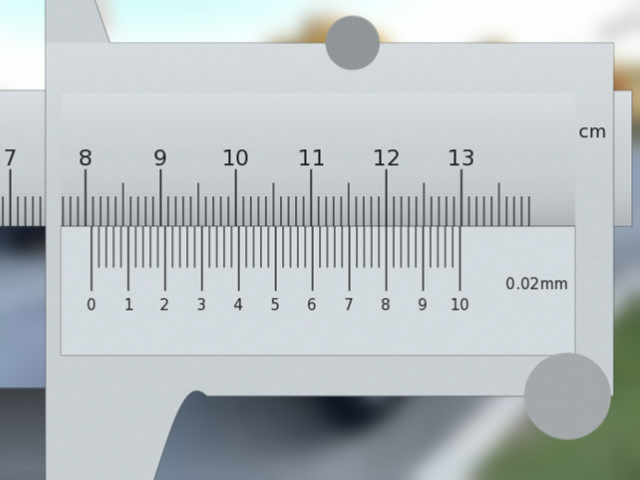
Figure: 80.8mm
